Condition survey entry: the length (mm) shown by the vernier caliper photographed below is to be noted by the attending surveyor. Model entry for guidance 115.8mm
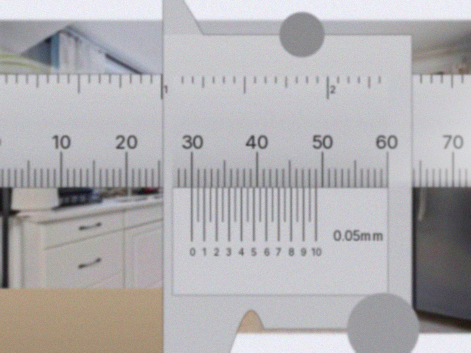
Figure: 30.0mm
